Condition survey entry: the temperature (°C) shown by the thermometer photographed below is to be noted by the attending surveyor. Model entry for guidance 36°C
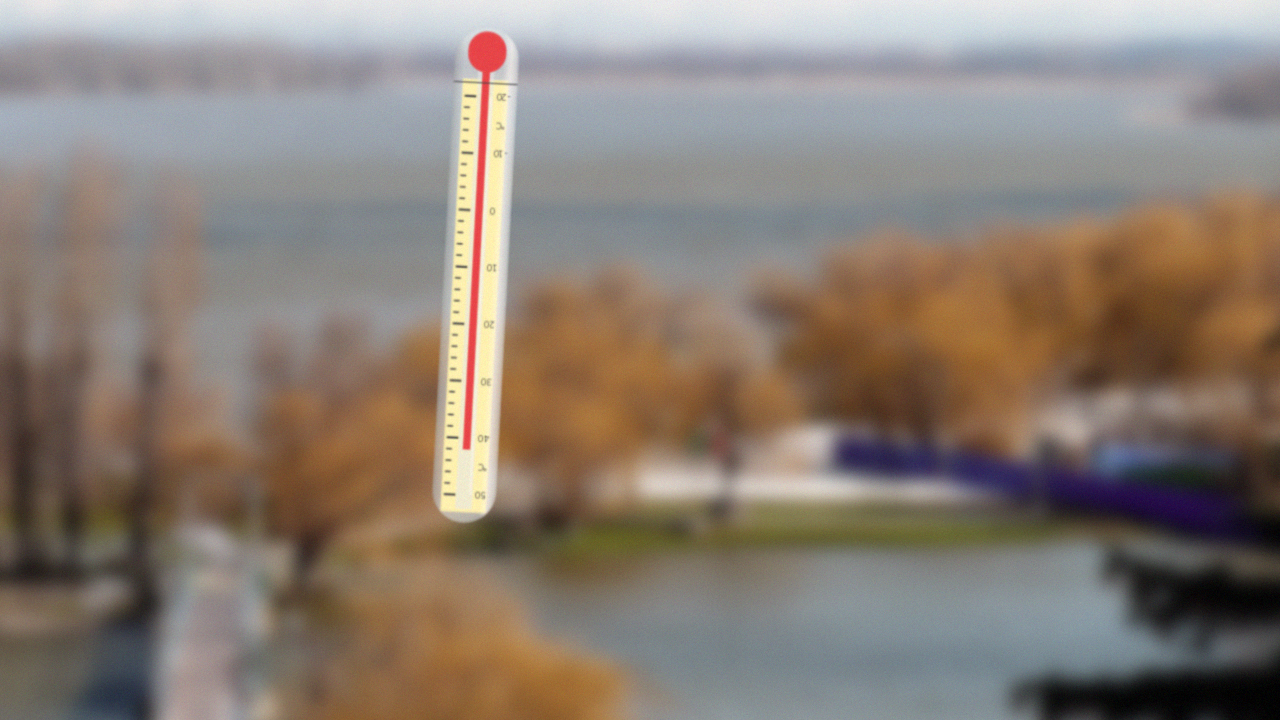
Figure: 42°C
